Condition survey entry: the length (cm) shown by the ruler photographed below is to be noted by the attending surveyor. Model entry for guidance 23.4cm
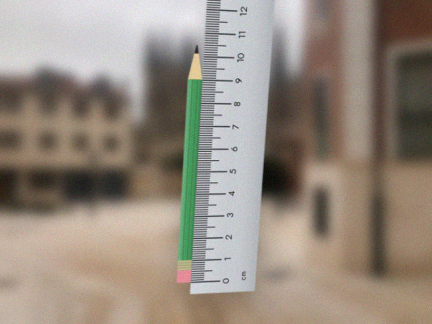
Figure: 10.5cm
